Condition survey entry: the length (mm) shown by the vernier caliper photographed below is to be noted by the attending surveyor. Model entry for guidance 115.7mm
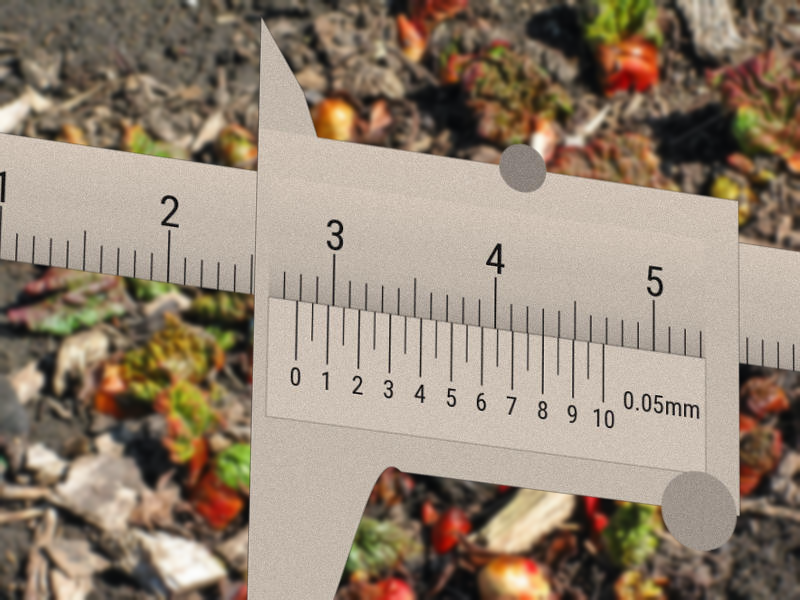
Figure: 27.8mm
